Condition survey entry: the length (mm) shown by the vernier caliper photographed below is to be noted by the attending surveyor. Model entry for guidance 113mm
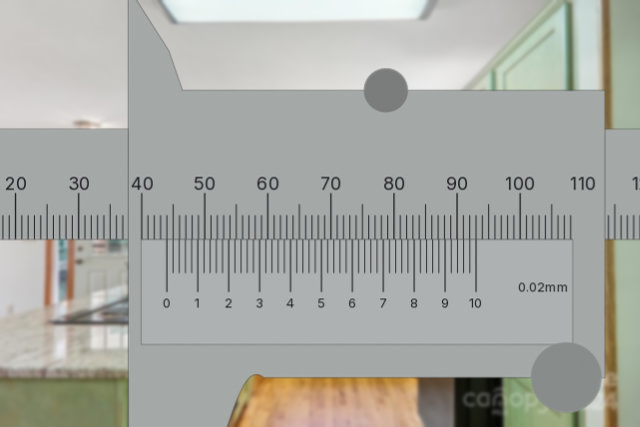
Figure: 44.0mm
